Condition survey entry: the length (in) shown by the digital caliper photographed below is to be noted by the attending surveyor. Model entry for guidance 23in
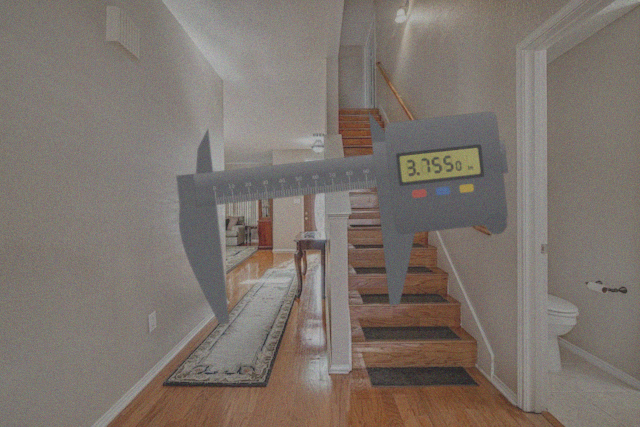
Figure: 3.7550in
